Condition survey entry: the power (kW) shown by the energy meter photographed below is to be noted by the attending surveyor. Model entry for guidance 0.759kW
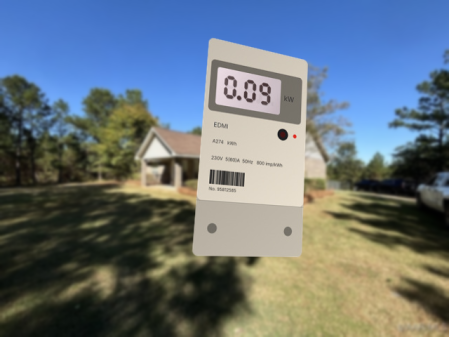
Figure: 0.09kW
